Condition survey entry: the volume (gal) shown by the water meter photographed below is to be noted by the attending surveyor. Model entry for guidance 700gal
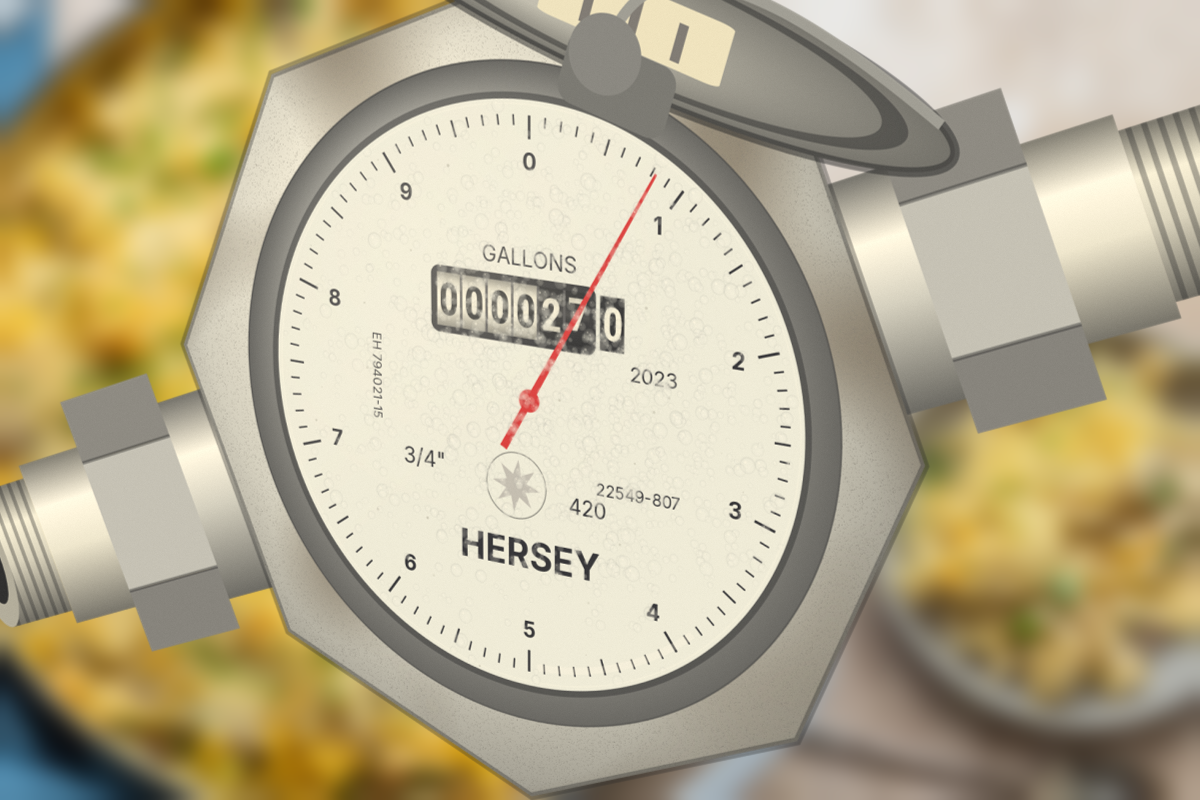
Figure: 270.8gal
